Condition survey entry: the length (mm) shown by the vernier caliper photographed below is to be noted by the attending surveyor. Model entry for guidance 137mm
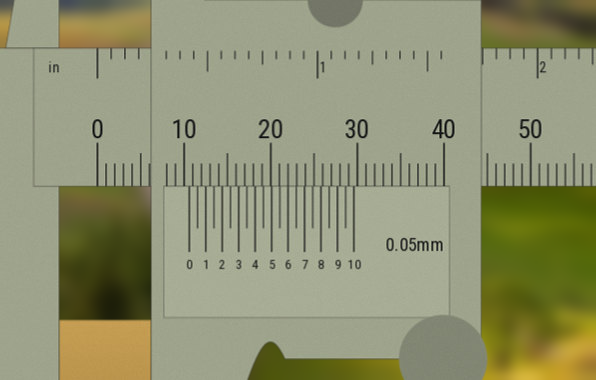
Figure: 10.6mm
